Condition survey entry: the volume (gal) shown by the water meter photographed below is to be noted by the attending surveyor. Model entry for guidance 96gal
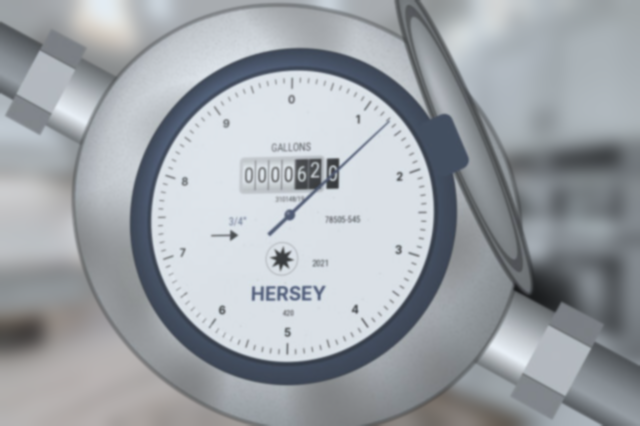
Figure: 621.3gal
